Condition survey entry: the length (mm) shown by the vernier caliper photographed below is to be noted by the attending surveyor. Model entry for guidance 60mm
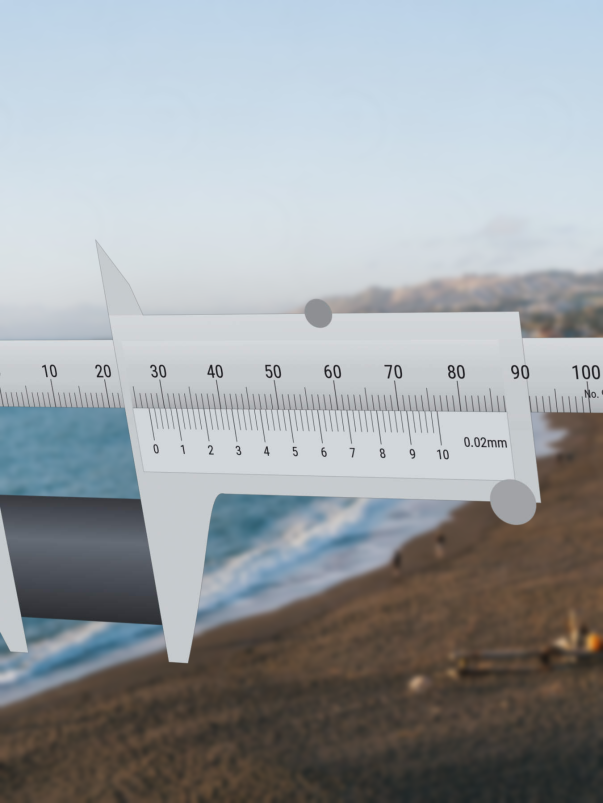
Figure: 27.2mm
